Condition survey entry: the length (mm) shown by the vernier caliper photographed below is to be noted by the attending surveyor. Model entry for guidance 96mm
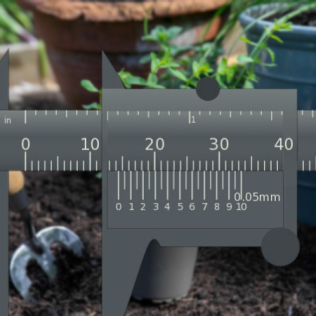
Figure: 14.4mm
